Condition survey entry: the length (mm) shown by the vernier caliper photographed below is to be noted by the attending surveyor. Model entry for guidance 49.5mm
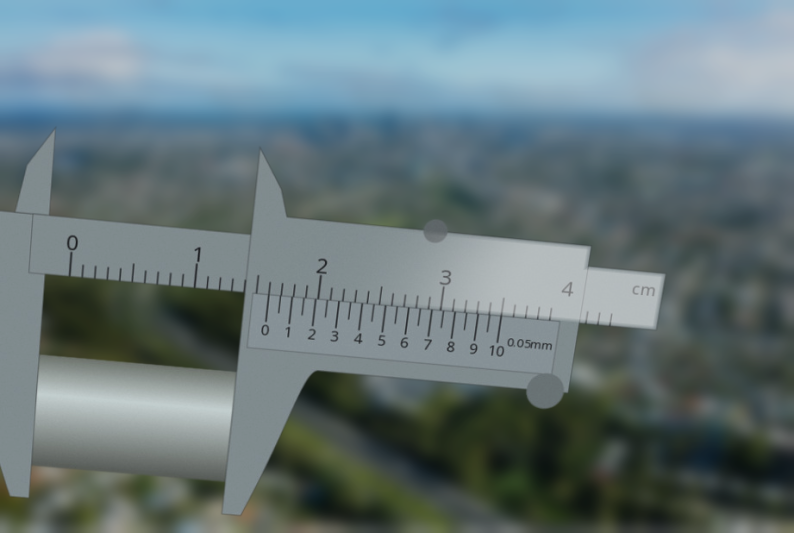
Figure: 16.0mm
